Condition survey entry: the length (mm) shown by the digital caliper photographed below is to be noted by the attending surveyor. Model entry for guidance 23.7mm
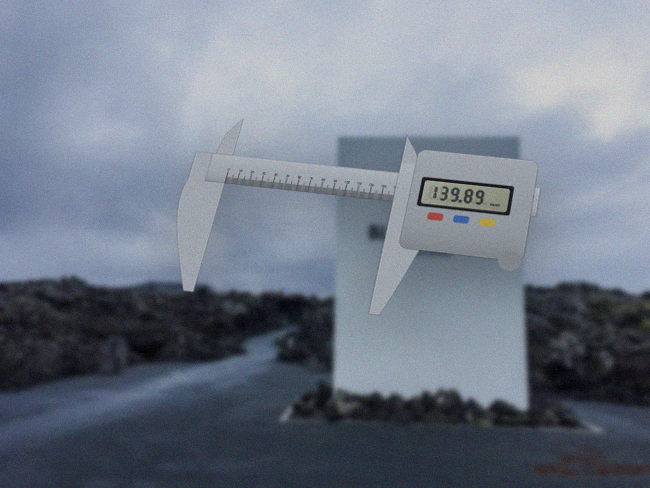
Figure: 139.89mm
